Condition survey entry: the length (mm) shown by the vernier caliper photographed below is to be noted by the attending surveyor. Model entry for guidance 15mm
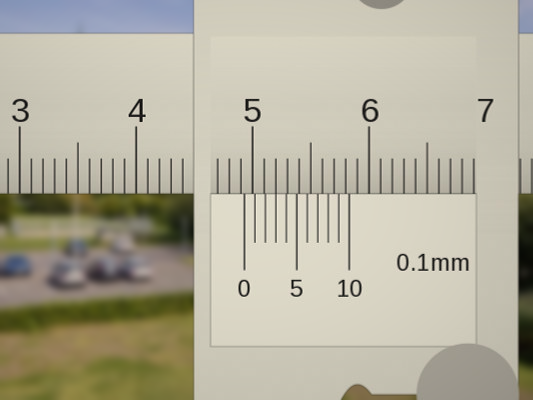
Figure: 49.3mm
